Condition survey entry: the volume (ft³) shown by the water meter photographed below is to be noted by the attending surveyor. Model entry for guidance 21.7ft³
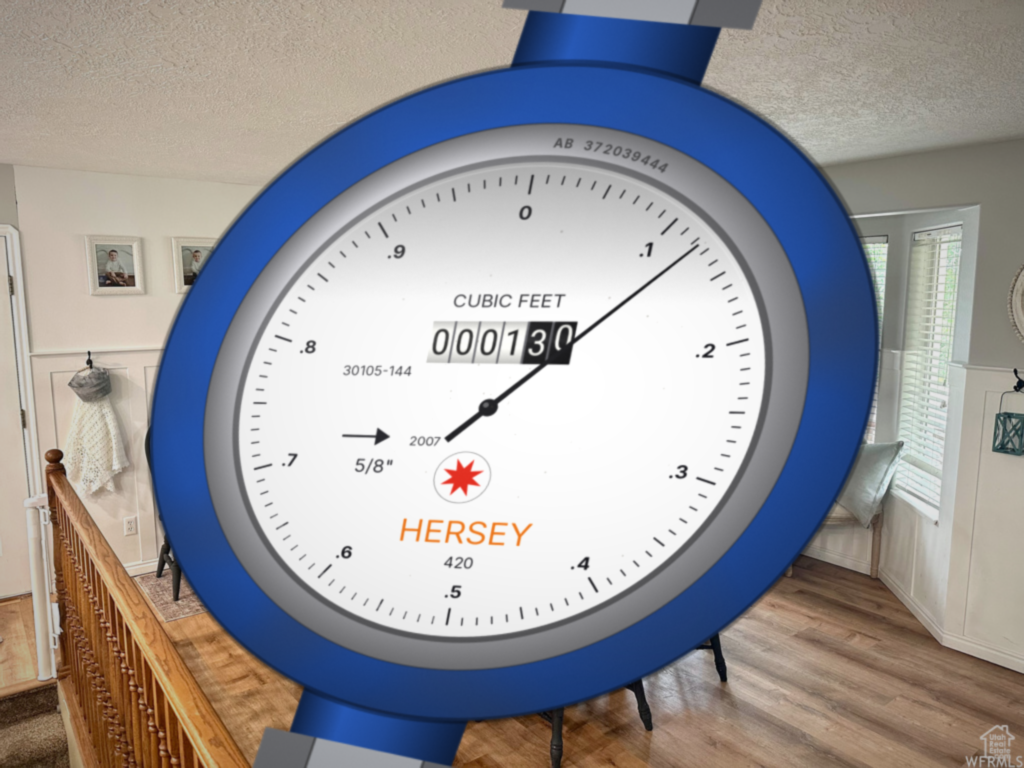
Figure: 130.12ft³
